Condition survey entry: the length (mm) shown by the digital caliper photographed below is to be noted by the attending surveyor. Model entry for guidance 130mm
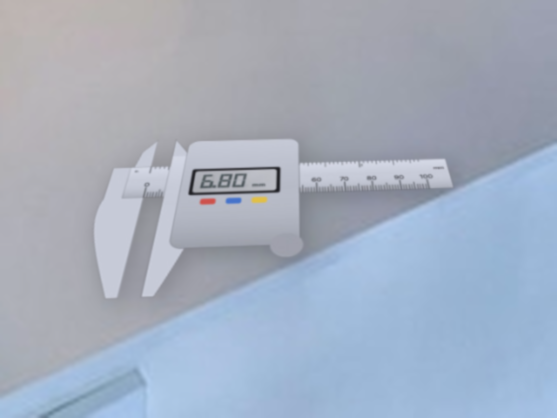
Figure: 6.80mm
